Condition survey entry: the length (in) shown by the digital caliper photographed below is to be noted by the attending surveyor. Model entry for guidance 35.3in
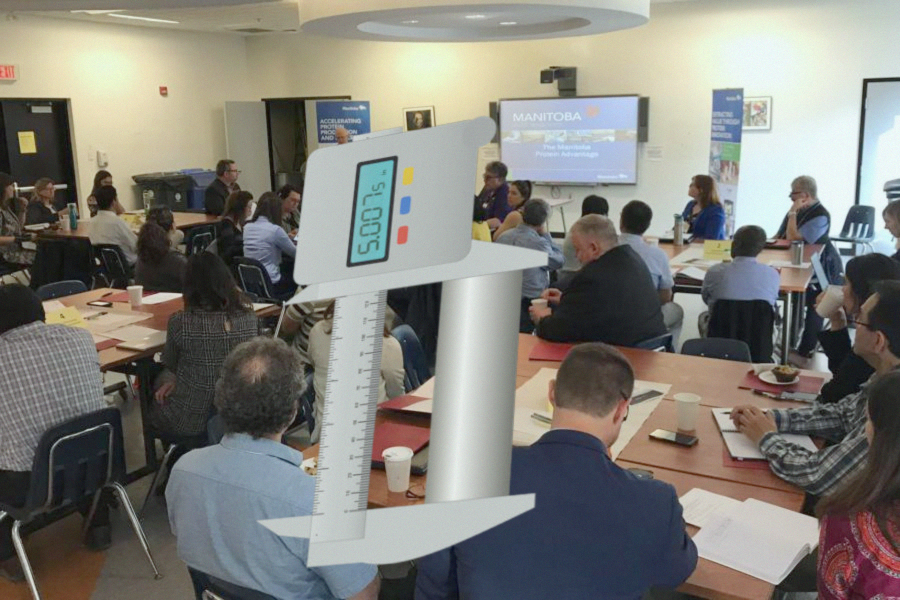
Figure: 5.0075in
